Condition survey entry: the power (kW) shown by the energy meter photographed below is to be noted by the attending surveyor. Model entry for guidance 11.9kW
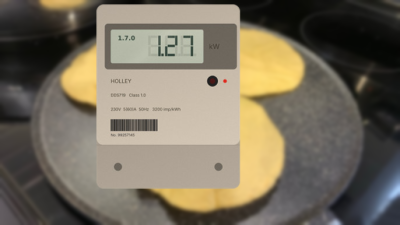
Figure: 1.27kW
